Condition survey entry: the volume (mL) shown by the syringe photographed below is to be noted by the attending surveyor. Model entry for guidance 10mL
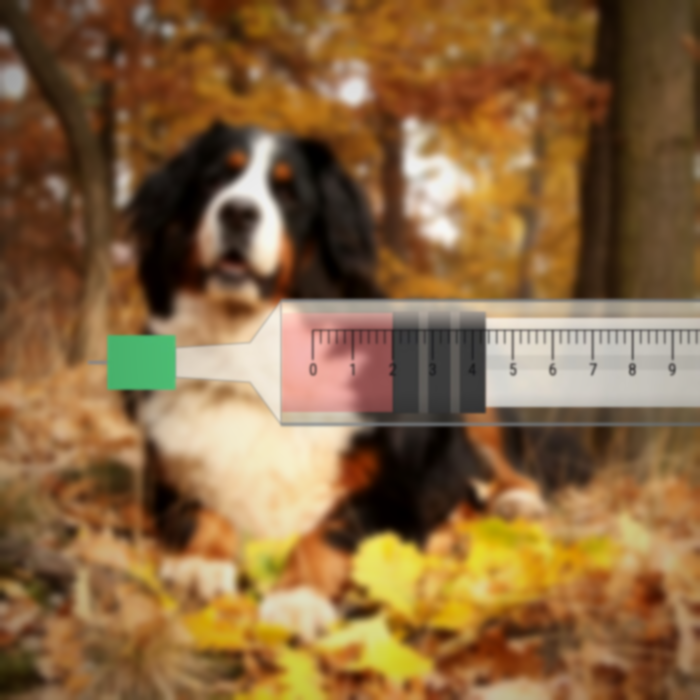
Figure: 2mL
